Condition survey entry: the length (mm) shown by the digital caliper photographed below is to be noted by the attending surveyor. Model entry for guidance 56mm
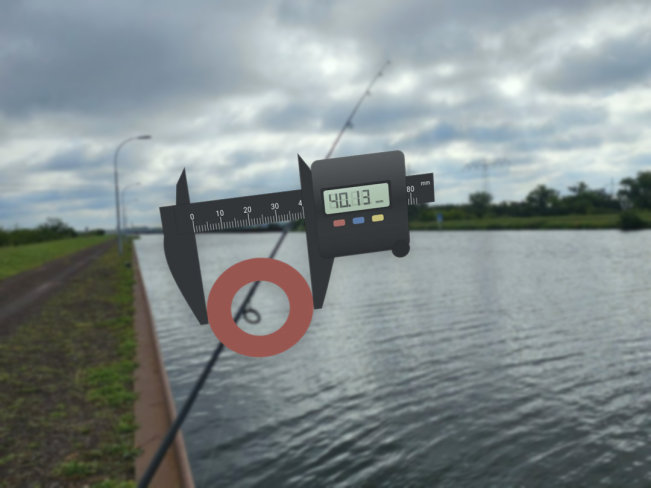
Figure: 40.13mm
